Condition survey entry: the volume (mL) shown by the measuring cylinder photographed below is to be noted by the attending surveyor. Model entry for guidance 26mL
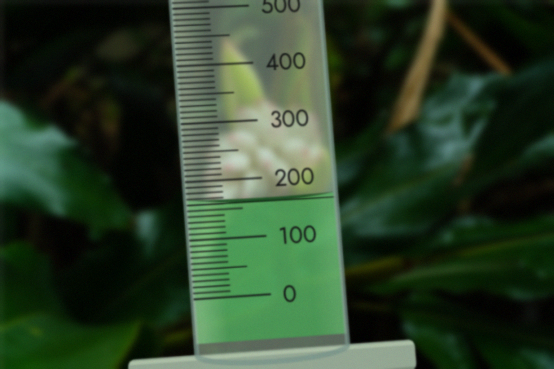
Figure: 160mL
